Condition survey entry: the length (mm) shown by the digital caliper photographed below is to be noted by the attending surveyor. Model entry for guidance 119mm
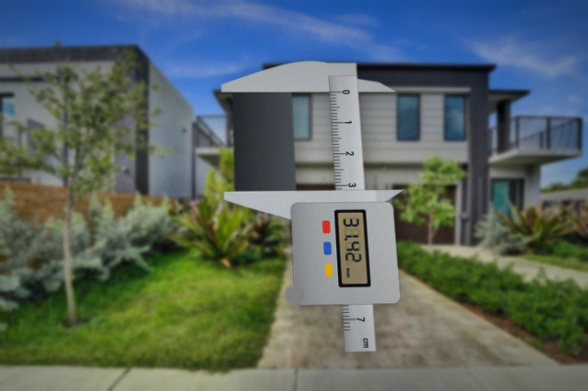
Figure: 31.42mm
